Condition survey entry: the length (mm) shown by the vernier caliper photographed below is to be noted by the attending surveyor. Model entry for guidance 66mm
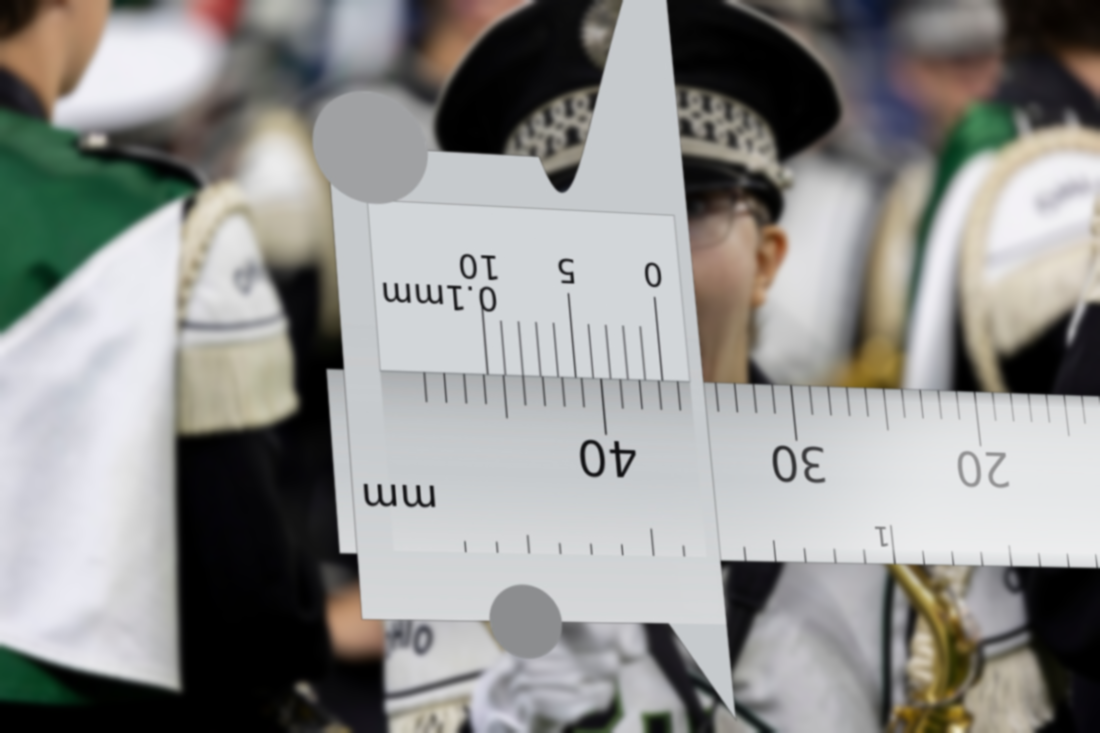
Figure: 36.8mm
